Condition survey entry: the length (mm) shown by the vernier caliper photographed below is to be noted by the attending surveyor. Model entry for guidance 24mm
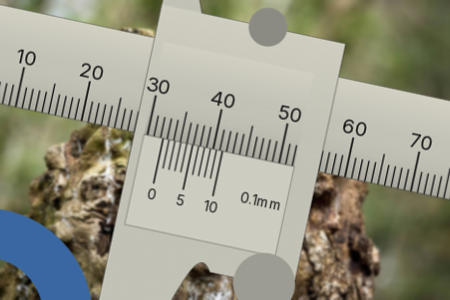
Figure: 32.4mm
